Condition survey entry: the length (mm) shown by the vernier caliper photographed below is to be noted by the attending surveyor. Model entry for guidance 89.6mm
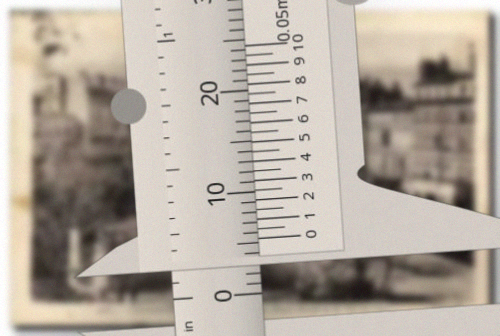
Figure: 5.4mm
